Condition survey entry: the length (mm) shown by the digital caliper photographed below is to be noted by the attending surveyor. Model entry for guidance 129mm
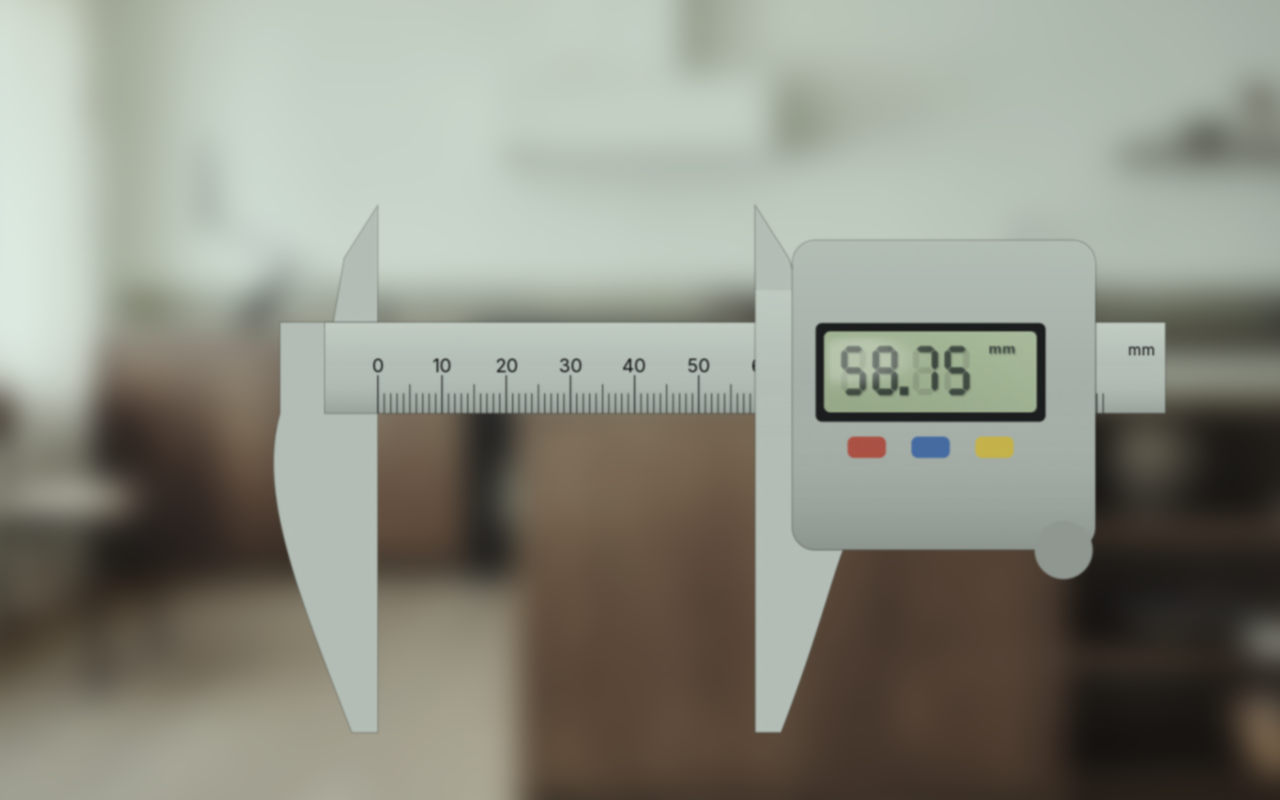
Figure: 58.75mm
